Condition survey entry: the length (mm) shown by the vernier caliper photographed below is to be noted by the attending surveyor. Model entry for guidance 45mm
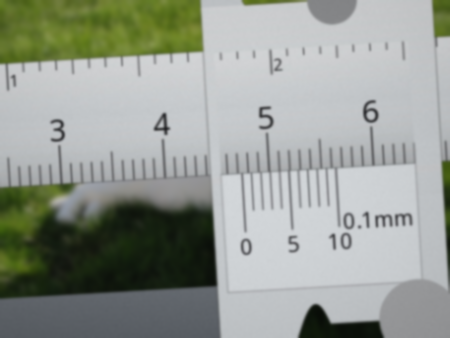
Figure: 47.4mm
